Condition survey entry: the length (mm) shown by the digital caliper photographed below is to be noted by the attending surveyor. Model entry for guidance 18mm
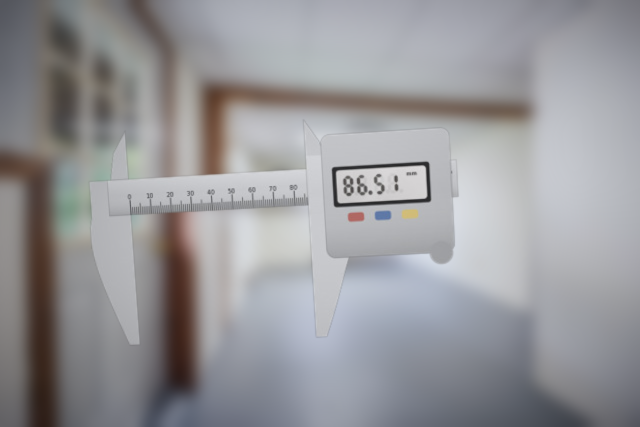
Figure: 86.51mm
